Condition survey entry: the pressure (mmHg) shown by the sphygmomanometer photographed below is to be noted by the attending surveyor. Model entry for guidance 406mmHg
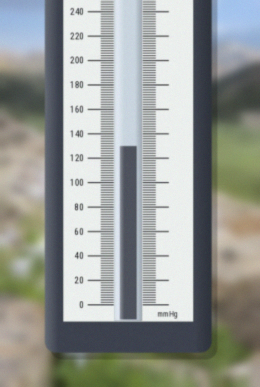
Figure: 130mmHg
